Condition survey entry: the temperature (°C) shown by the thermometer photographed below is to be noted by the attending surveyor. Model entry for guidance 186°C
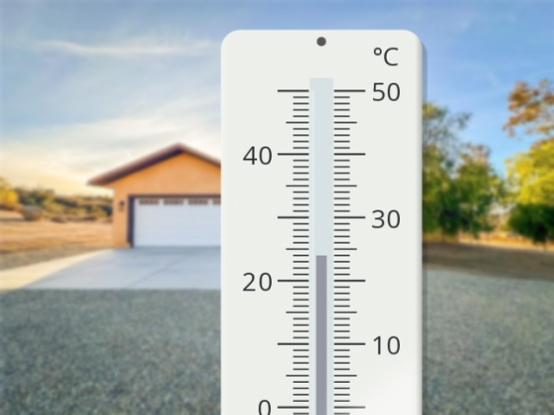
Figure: 24°C
